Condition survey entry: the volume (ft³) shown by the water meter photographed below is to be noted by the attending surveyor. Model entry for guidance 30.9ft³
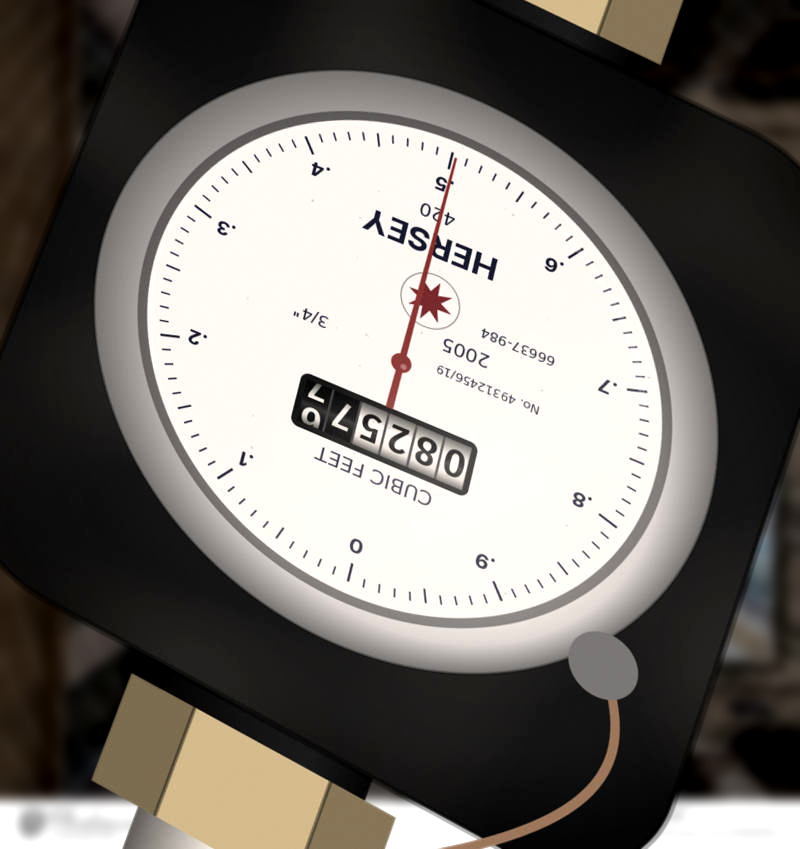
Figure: 82576.50ft³
